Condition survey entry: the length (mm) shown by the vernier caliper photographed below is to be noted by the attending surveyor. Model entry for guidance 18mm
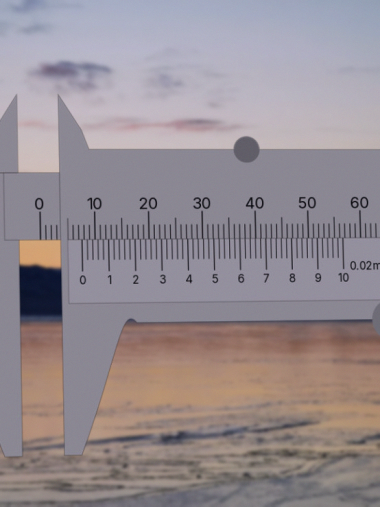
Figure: 7.6mm
